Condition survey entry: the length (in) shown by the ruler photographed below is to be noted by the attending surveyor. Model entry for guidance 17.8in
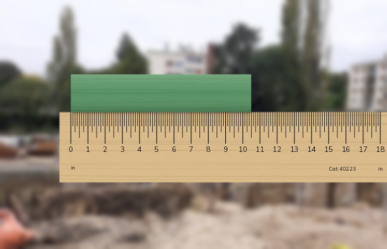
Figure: 10.5in
